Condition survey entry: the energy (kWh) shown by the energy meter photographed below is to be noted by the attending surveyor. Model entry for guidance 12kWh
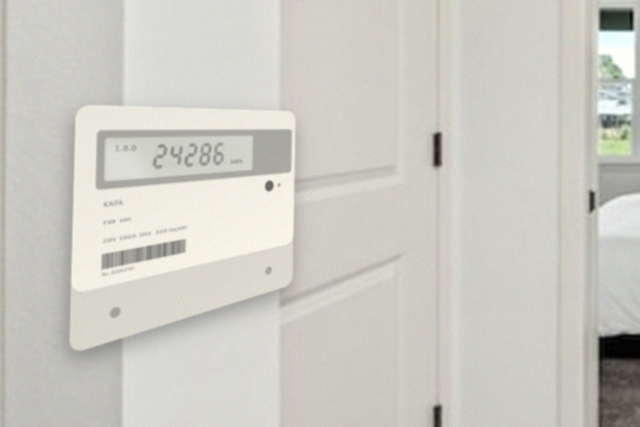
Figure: 24286kWh
